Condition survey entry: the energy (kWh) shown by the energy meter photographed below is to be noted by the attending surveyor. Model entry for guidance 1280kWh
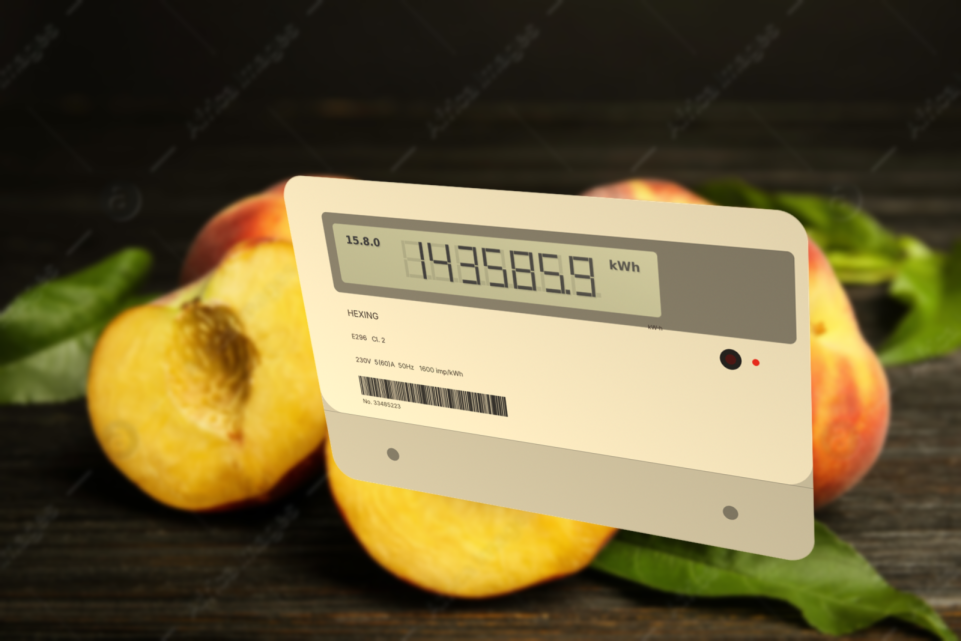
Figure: 143585.9kWh
